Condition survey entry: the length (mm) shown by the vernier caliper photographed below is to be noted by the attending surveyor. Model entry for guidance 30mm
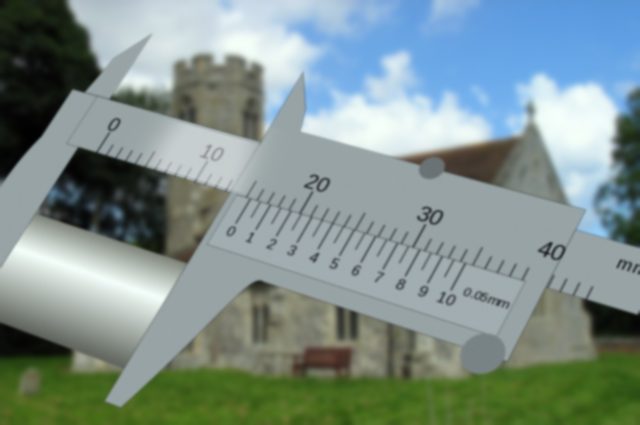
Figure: 15.4mm
